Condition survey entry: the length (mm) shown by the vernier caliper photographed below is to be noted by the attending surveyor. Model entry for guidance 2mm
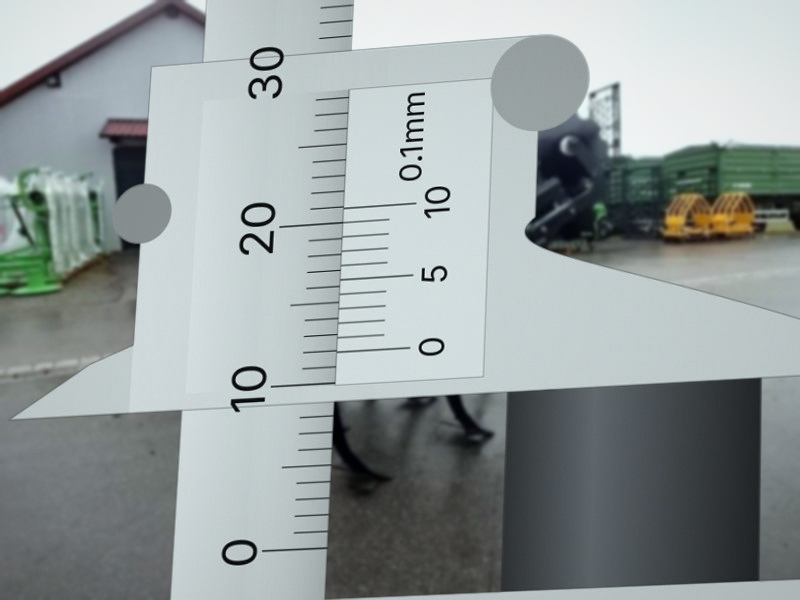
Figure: 11.9mm
